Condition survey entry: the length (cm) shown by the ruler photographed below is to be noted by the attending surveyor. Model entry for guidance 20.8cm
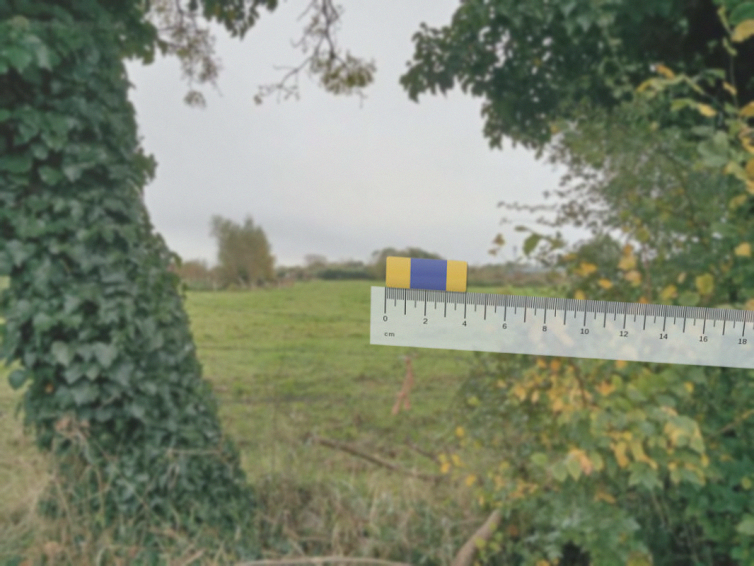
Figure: 4cm
